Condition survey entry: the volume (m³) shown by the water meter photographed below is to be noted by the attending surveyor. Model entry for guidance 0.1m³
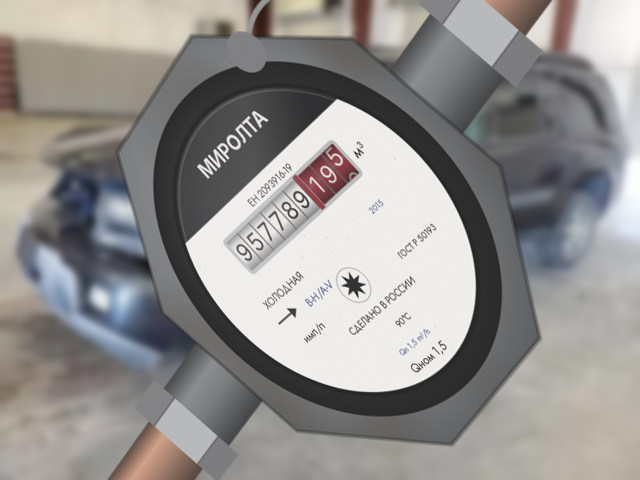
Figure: 957789.195m³
